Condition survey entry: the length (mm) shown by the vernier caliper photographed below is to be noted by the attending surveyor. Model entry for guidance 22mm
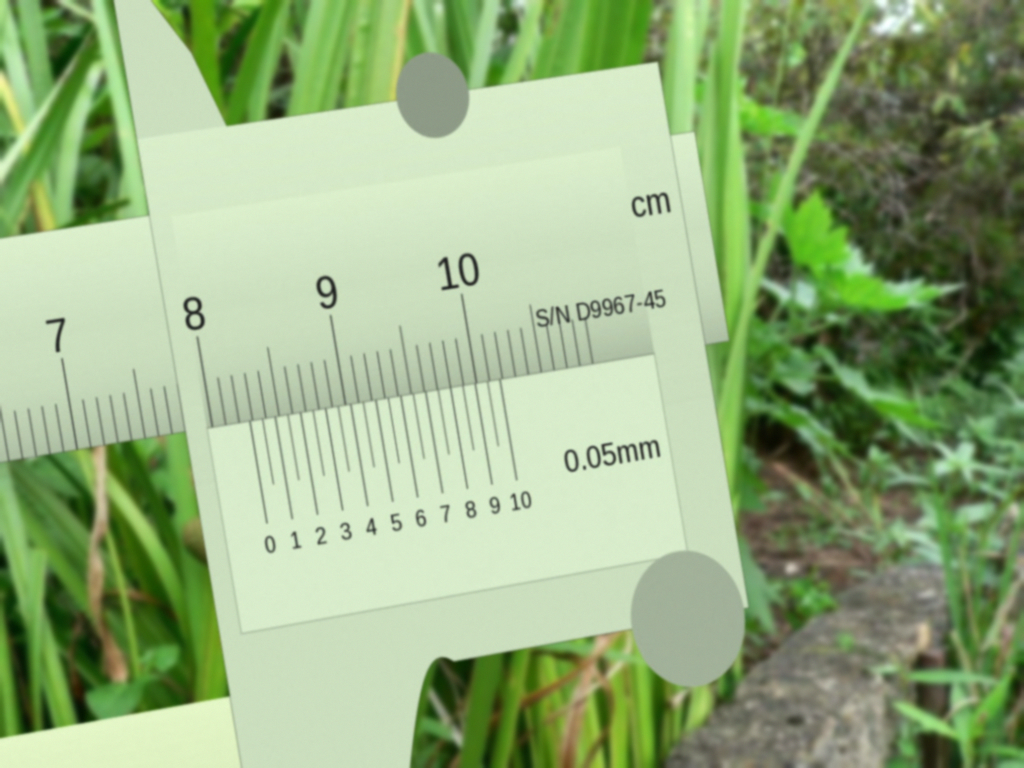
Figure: 82.8mm
